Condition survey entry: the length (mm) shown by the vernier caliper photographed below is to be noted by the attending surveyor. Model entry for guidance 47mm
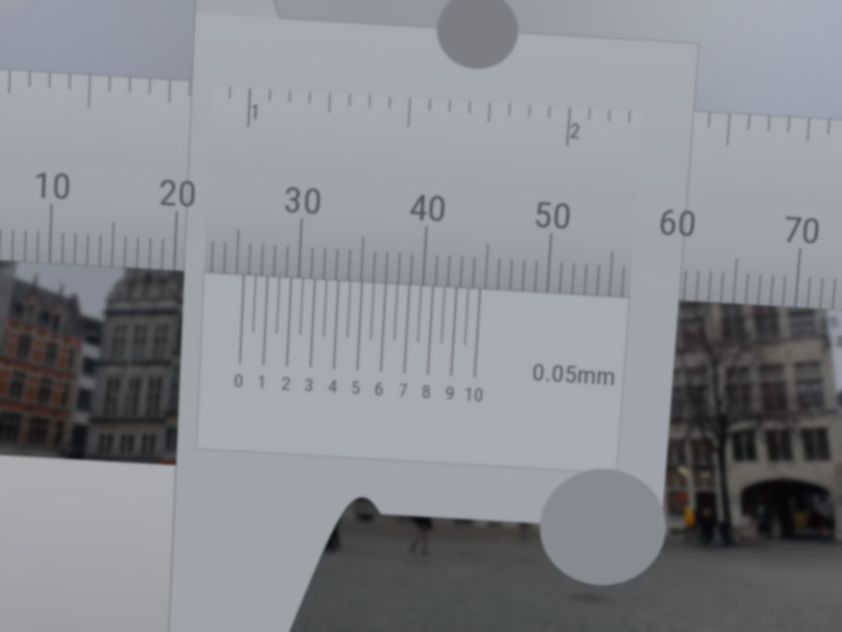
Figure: 25.6mm
